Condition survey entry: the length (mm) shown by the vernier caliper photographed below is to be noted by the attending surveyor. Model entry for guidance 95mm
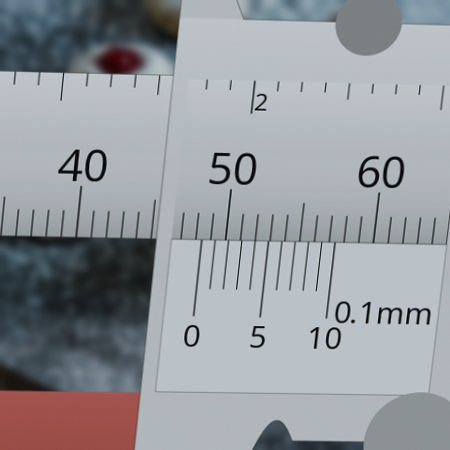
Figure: 48.4mm
